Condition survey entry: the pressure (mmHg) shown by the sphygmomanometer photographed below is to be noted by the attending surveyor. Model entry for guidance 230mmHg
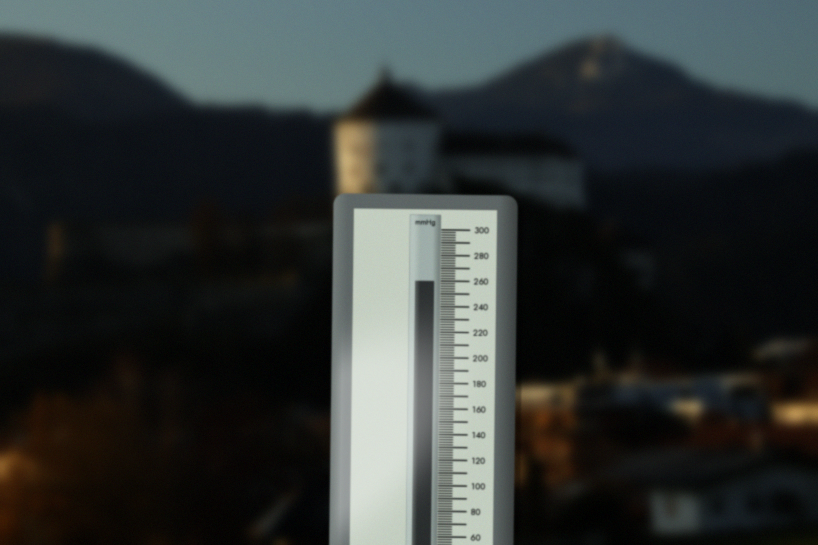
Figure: 260mmHg
